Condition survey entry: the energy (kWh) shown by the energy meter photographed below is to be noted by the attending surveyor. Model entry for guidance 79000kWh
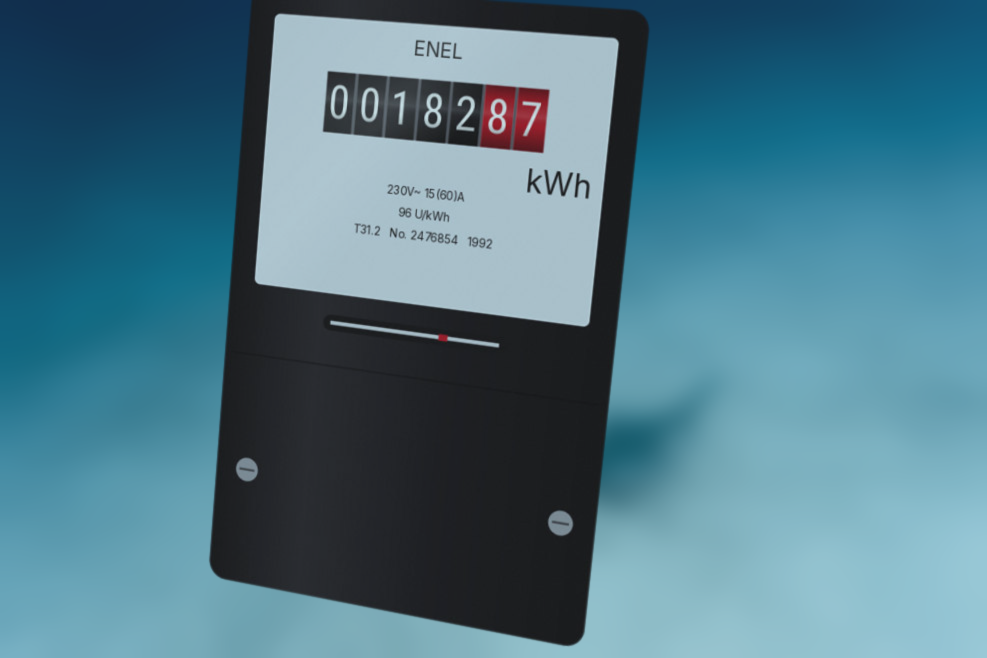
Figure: 182.87kWh
